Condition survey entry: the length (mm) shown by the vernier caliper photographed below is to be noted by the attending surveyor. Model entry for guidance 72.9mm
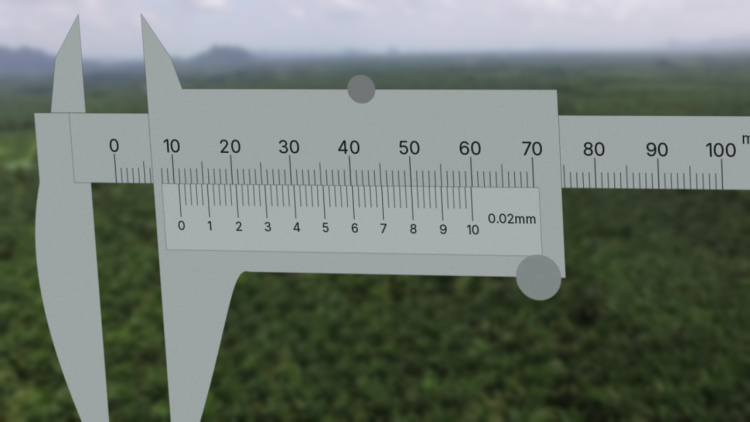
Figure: 10.8mm
